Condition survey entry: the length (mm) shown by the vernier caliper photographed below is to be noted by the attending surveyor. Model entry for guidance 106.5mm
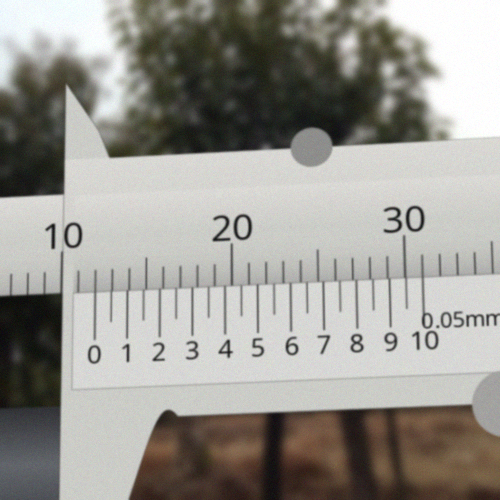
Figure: 12.0mm
